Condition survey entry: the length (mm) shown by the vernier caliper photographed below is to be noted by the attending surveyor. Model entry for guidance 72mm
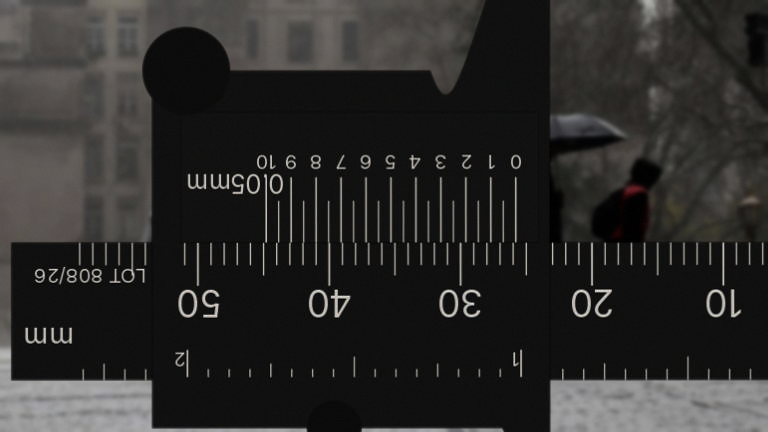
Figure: 25.8mm
